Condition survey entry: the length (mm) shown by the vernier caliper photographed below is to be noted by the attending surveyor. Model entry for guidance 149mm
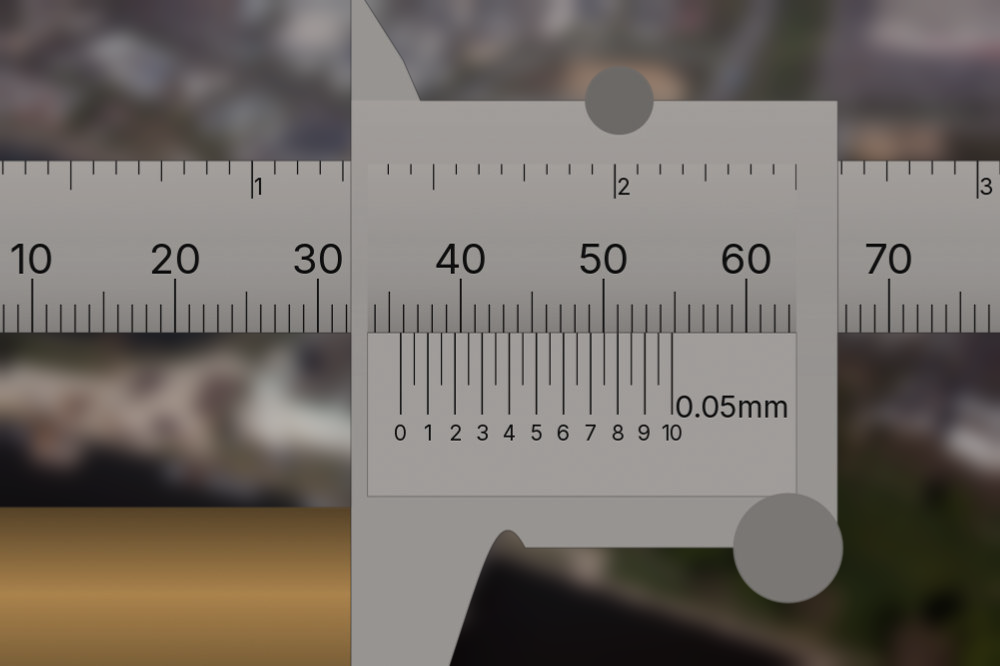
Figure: 35.8mm
